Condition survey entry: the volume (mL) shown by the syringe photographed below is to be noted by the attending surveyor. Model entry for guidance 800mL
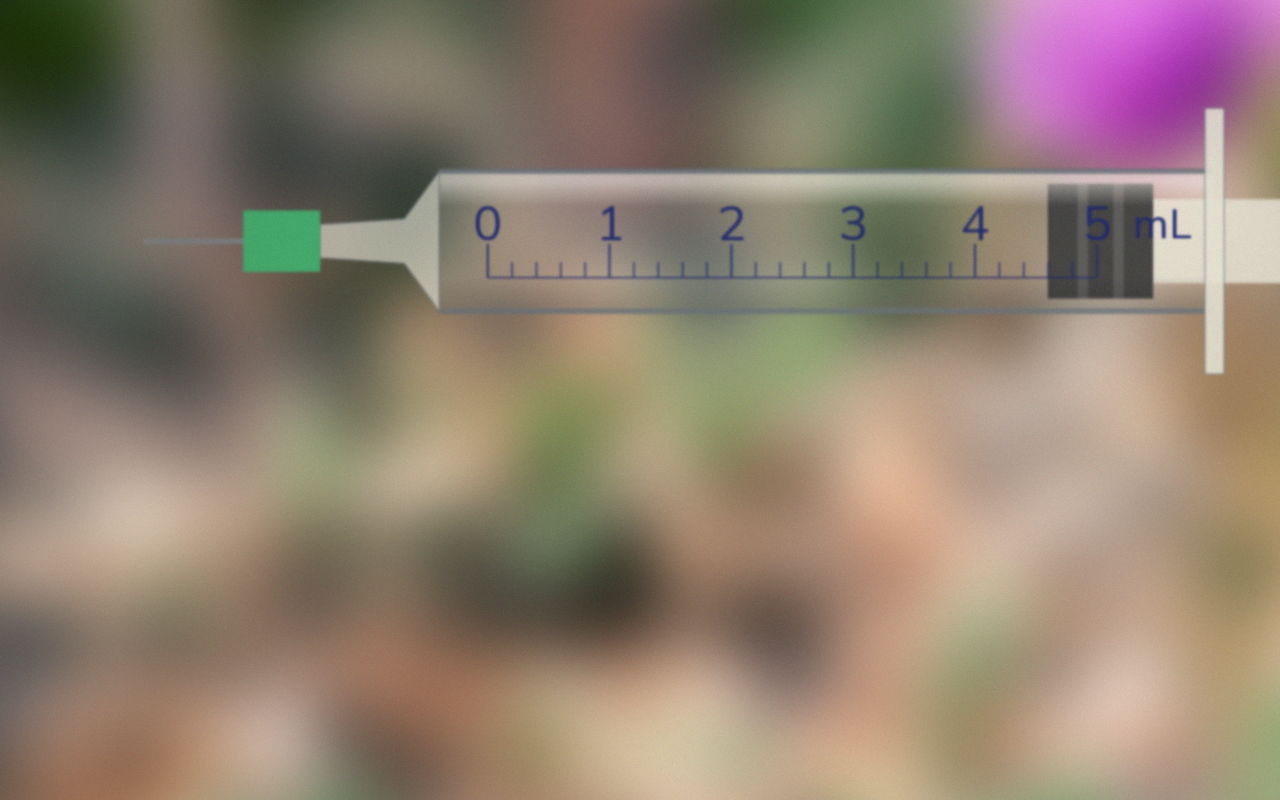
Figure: 4.6mL
